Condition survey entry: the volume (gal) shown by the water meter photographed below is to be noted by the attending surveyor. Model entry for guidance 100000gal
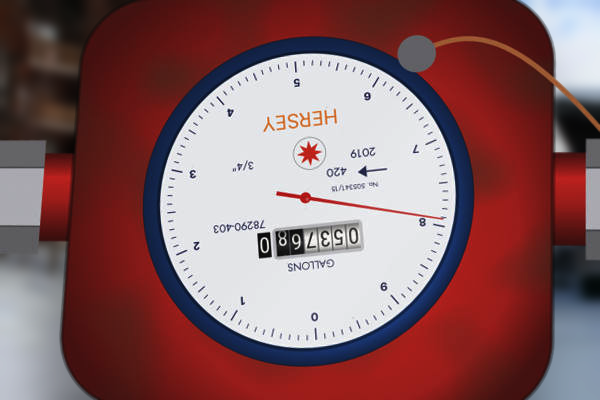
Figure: 537677.9gal
